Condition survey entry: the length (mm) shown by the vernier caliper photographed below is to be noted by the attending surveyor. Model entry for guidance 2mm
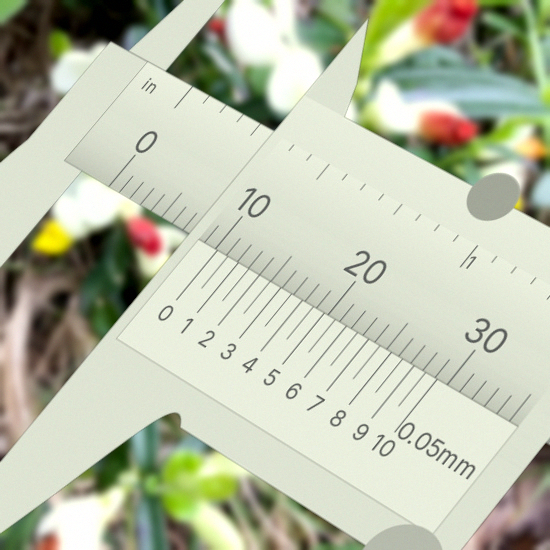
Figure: 10.2mm
